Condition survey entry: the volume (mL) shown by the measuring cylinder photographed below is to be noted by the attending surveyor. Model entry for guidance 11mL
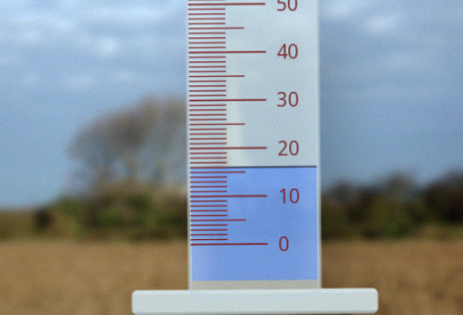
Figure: 16mL
